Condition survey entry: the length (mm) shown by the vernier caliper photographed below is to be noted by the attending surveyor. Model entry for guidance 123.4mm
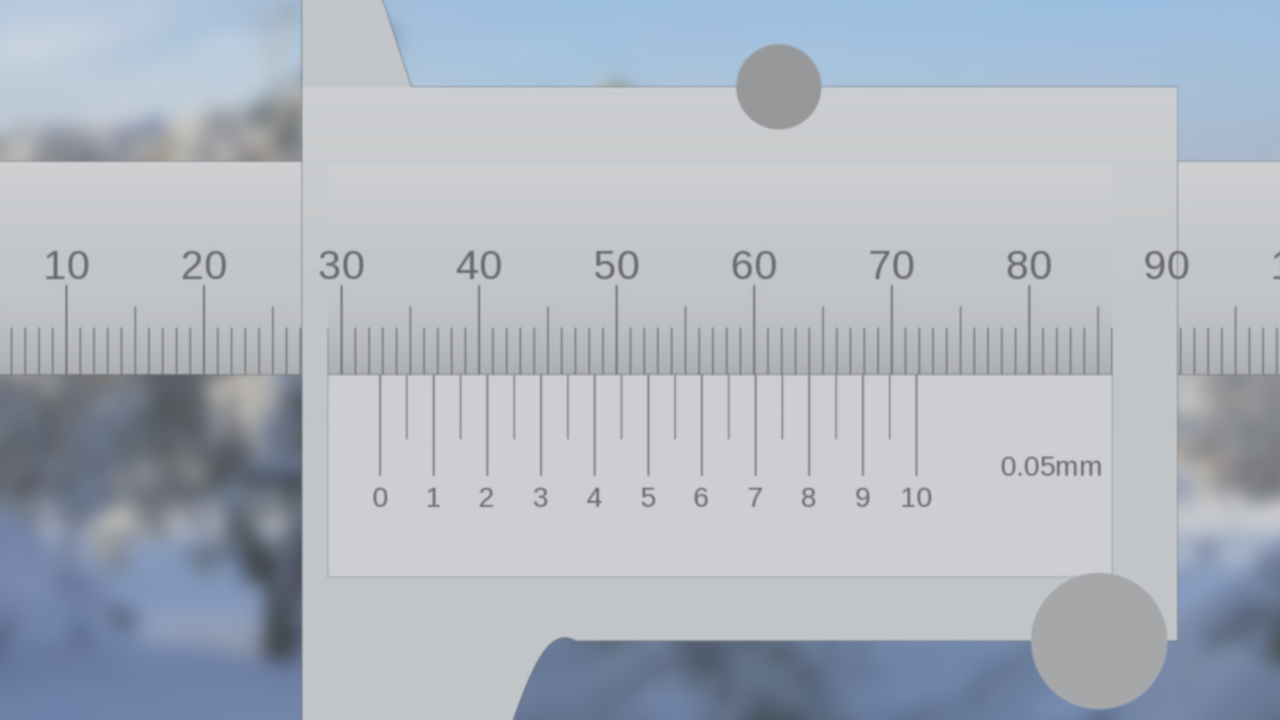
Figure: 32.8mm
